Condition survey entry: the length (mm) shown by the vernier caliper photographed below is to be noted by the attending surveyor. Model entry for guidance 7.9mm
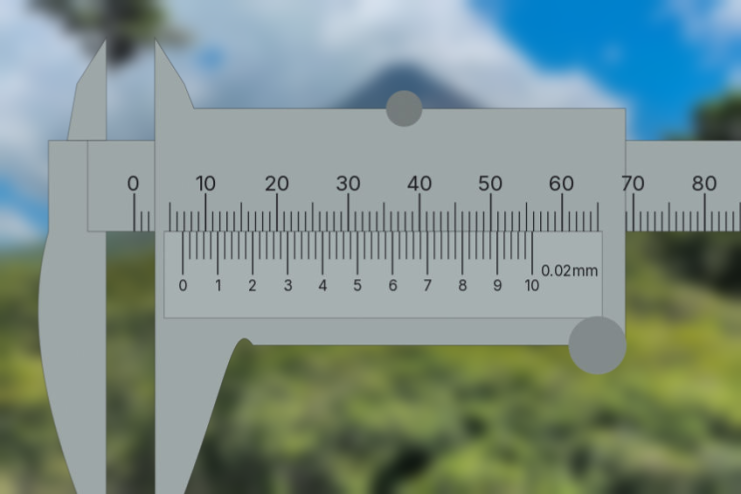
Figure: 6.8mm
